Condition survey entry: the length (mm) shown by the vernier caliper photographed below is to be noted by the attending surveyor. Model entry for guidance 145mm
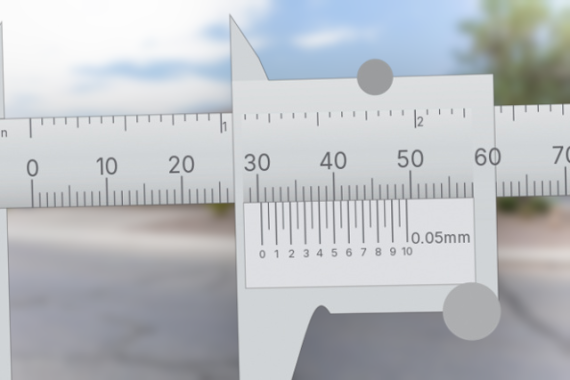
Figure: 30.4mm
